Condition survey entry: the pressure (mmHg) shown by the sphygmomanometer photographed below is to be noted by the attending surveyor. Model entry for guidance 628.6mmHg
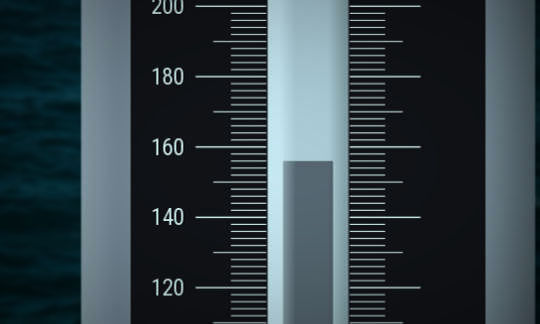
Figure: 156mmHg
